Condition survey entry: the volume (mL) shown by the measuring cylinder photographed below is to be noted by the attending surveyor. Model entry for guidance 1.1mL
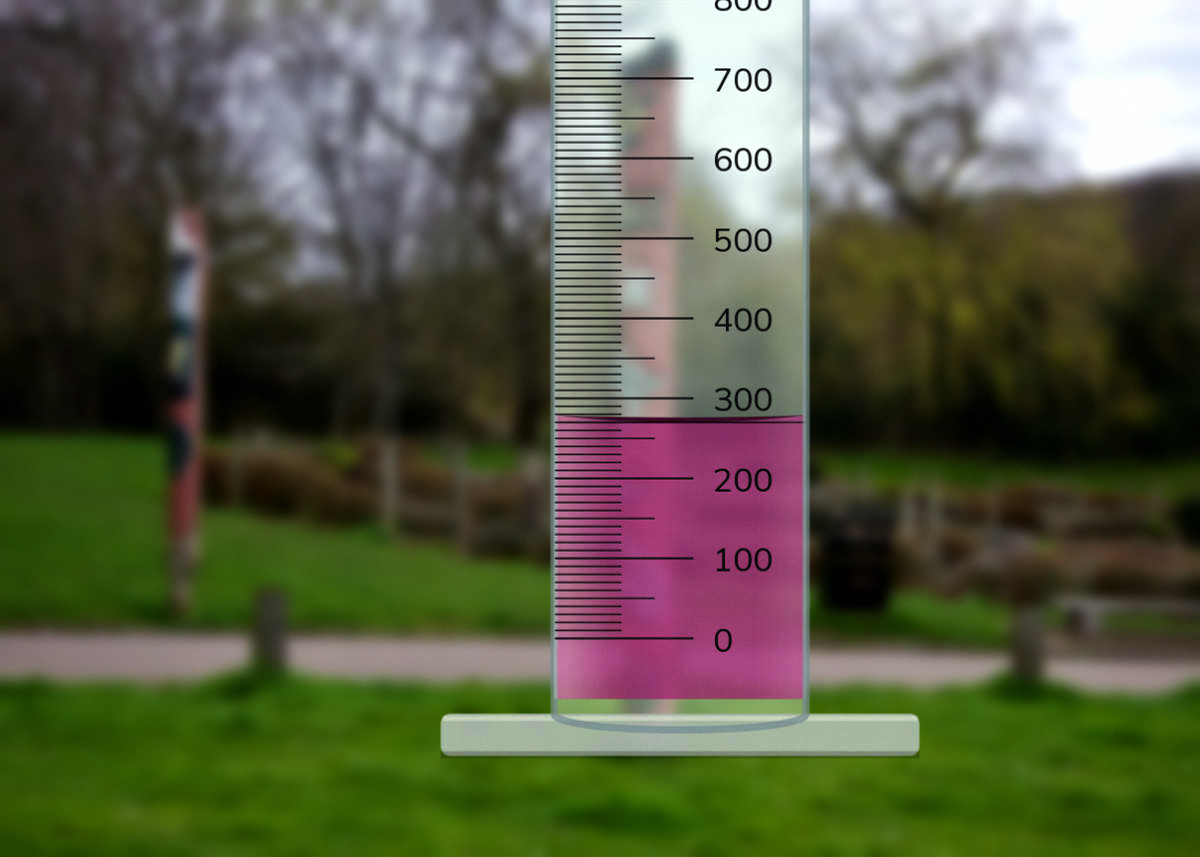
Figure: 270mL
